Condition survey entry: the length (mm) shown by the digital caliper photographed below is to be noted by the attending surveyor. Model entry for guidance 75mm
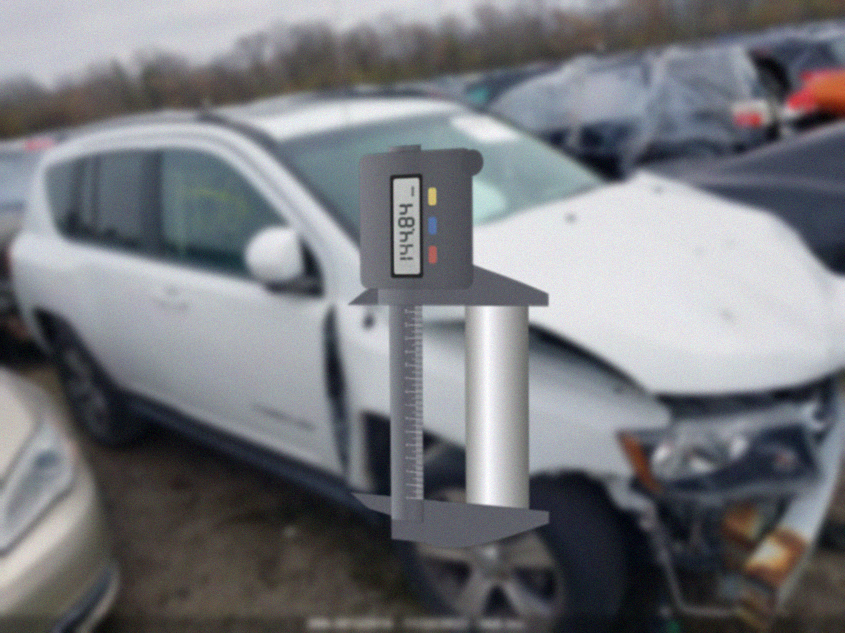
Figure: 144.84mm
